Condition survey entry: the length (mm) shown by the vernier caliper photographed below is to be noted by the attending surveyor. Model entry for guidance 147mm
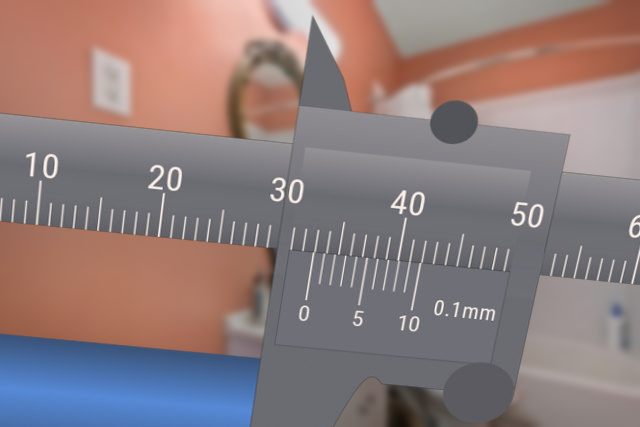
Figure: 32.9mm
